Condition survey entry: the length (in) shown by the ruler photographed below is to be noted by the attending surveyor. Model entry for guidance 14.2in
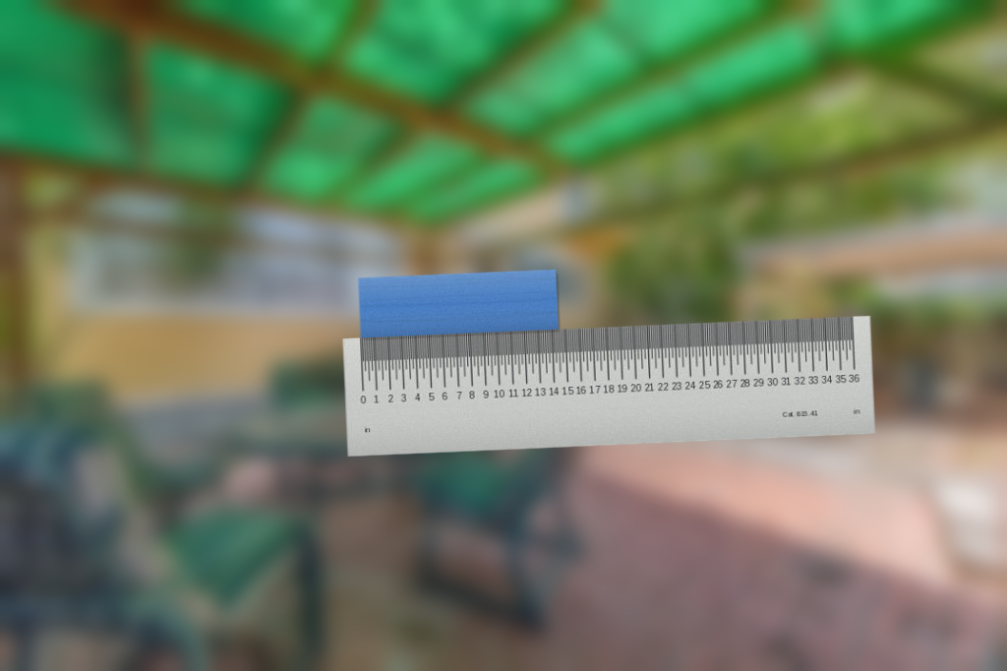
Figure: 14.5in
